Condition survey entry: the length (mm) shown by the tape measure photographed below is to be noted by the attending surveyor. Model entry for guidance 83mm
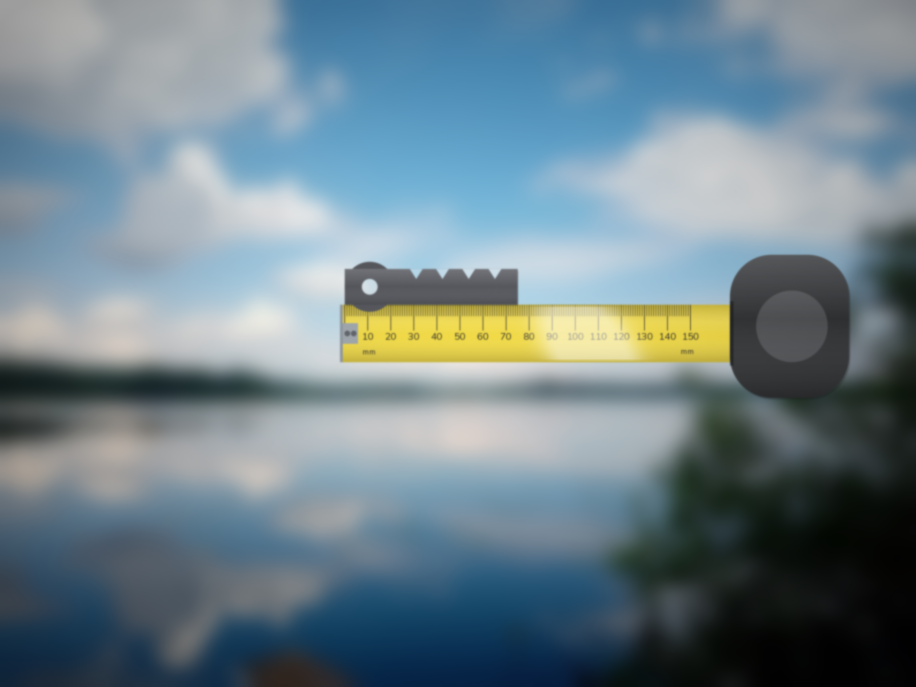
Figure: 75mm
